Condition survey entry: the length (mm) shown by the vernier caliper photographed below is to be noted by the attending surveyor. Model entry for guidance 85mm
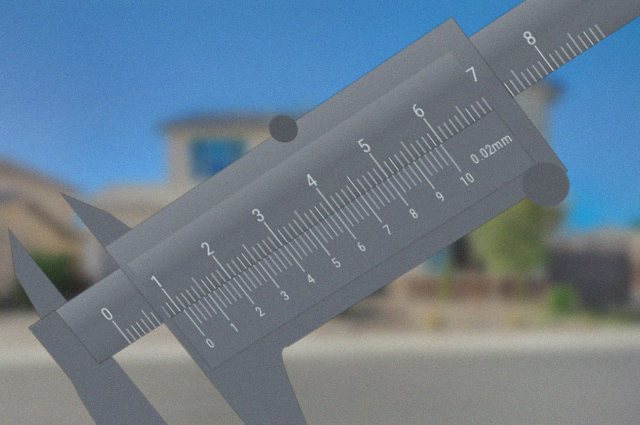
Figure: 10.6mm
